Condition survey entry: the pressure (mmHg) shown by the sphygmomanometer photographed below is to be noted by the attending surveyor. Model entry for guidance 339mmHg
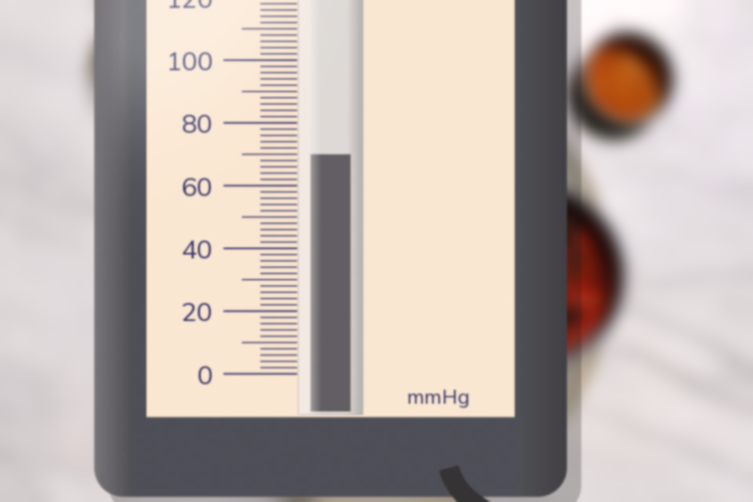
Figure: 70mmHg
